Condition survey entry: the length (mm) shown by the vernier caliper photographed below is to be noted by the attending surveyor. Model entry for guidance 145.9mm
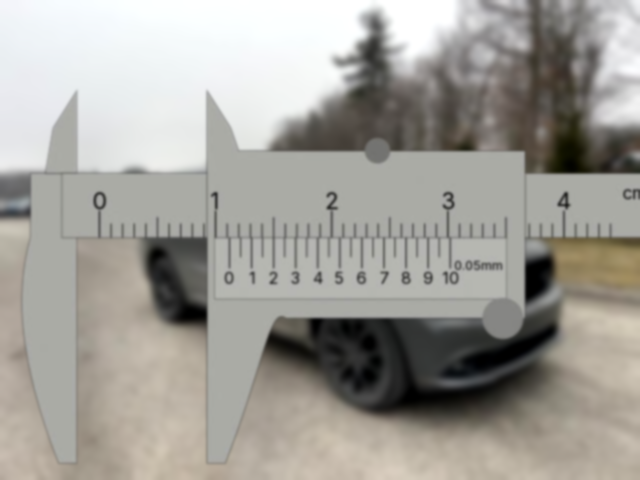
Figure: 11.2mm
